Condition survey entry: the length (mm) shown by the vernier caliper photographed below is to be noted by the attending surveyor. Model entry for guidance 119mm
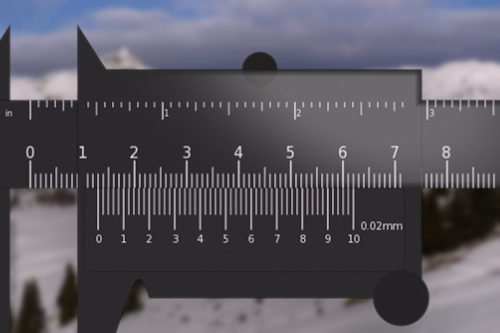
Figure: 13.0mm
